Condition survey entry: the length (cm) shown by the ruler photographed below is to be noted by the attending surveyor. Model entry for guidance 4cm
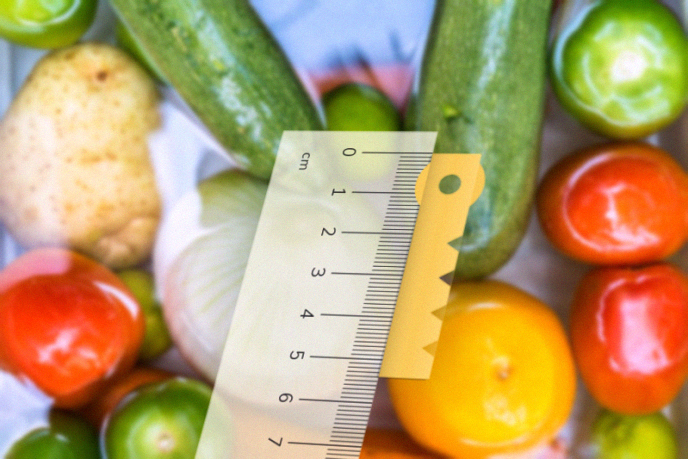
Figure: 5.4cm
